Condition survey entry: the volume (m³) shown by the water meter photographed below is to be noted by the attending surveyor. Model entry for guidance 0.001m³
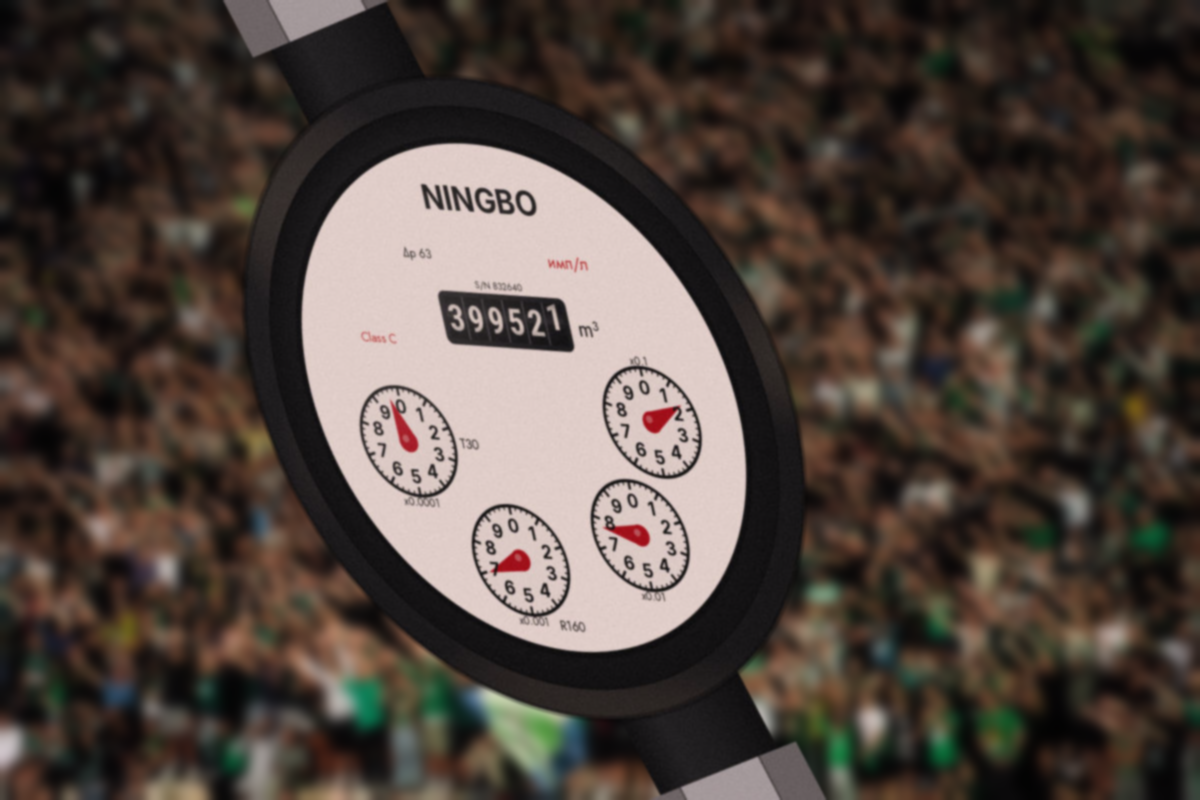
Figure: 399521.1769m³
